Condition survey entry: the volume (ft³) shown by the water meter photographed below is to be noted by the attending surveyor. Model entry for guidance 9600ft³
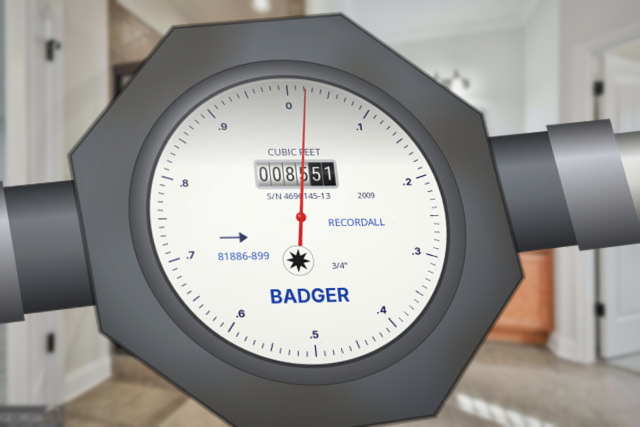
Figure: 8551.02ft³
